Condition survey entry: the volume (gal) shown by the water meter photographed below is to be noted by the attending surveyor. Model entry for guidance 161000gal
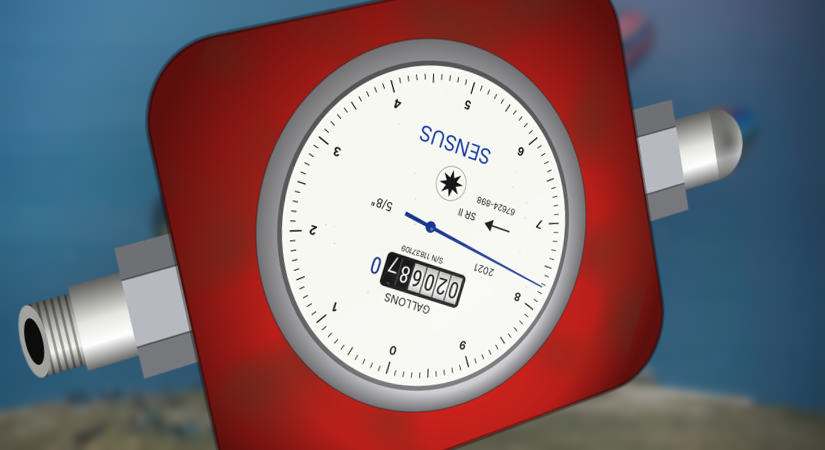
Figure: 206867.7gal
